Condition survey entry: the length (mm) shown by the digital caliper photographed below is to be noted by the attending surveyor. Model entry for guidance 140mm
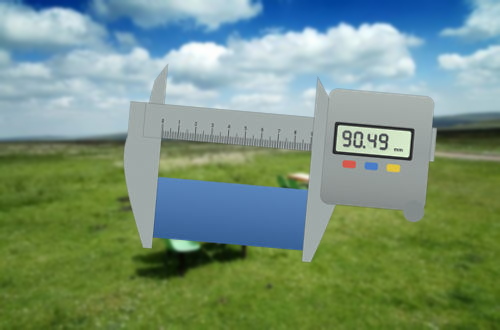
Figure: 90.49mm
